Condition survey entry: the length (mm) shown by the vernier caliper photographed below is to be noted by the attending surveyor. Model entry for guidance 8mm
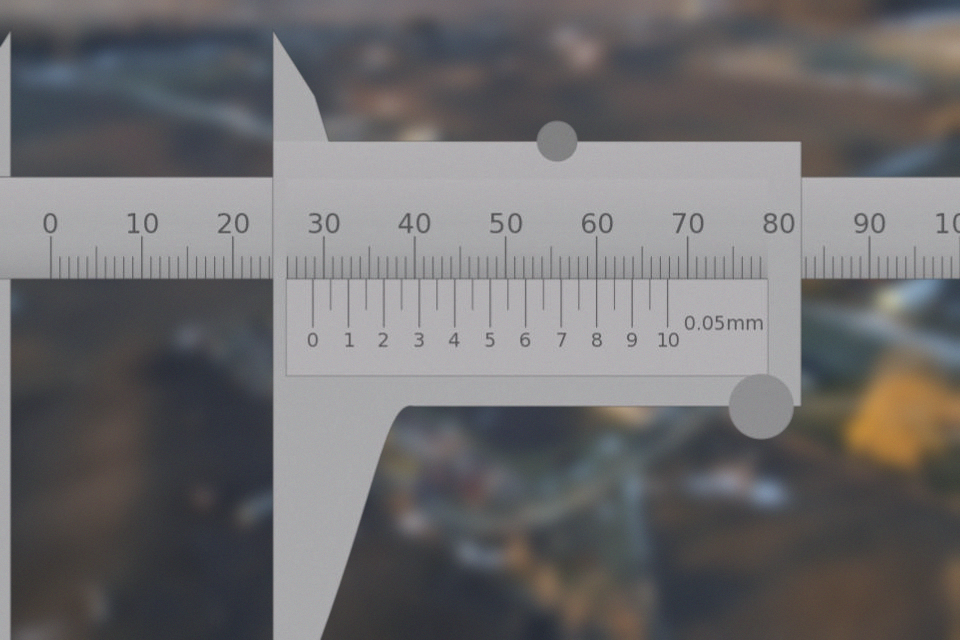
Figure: 28.8mm
